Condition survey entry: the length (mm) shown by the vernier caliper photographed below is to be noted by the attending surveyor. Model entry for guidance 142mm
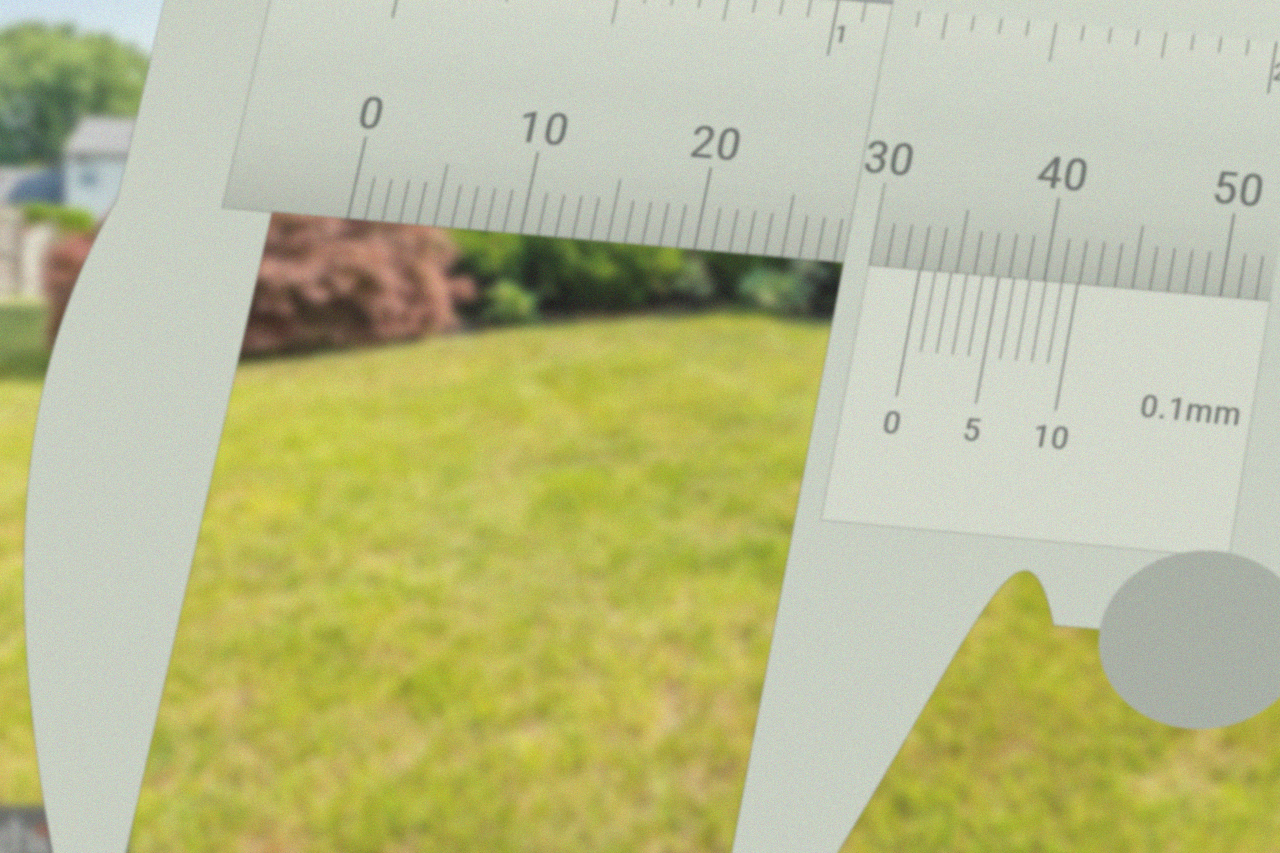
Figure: 32.9mm
